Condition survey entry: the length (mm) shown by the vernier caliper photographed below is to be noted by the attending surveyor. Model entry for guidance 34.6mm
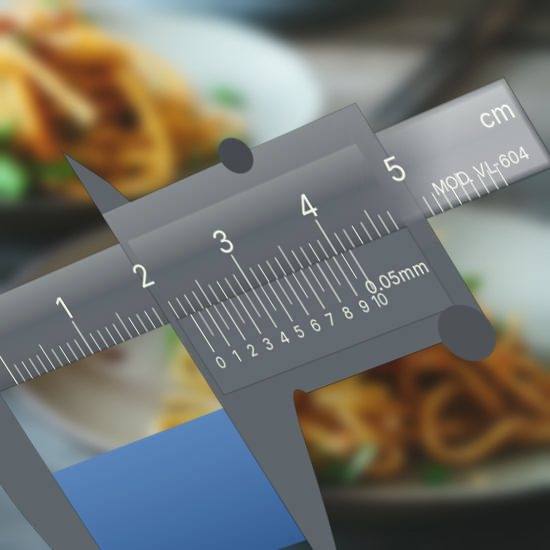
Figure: 22.4mm
